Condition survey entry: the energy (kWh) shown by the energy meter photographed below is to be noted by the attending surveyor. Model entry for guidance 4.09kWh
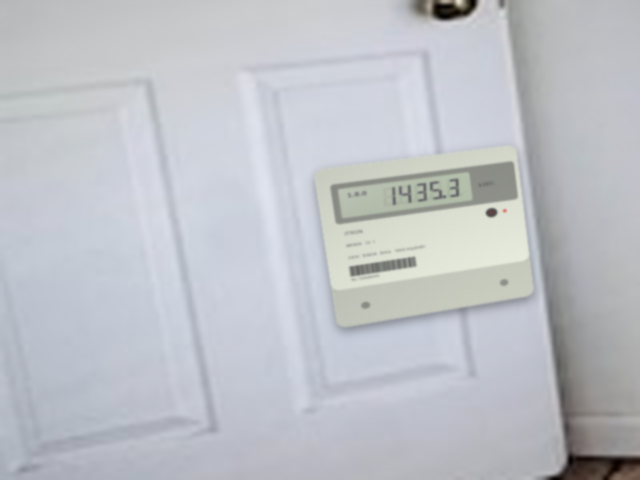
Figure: 1435.3kWh
